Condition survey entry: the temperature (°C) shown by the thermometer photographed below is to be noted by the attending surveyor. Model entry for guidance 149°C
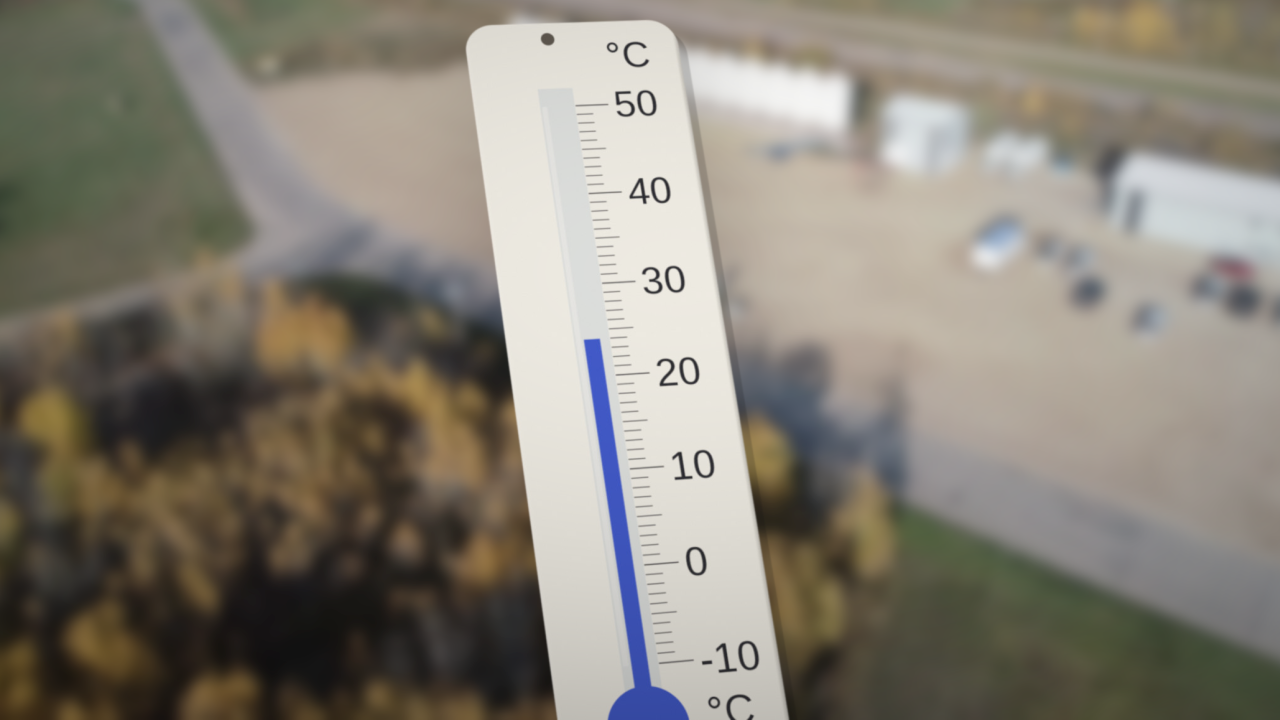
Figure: 24°C
